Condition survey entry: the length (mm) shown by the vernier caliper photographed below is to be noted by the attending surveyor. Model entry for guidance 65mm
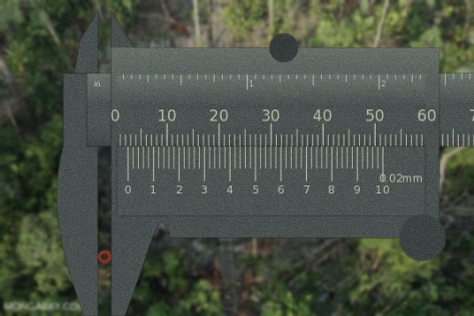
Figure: 2.5mm
